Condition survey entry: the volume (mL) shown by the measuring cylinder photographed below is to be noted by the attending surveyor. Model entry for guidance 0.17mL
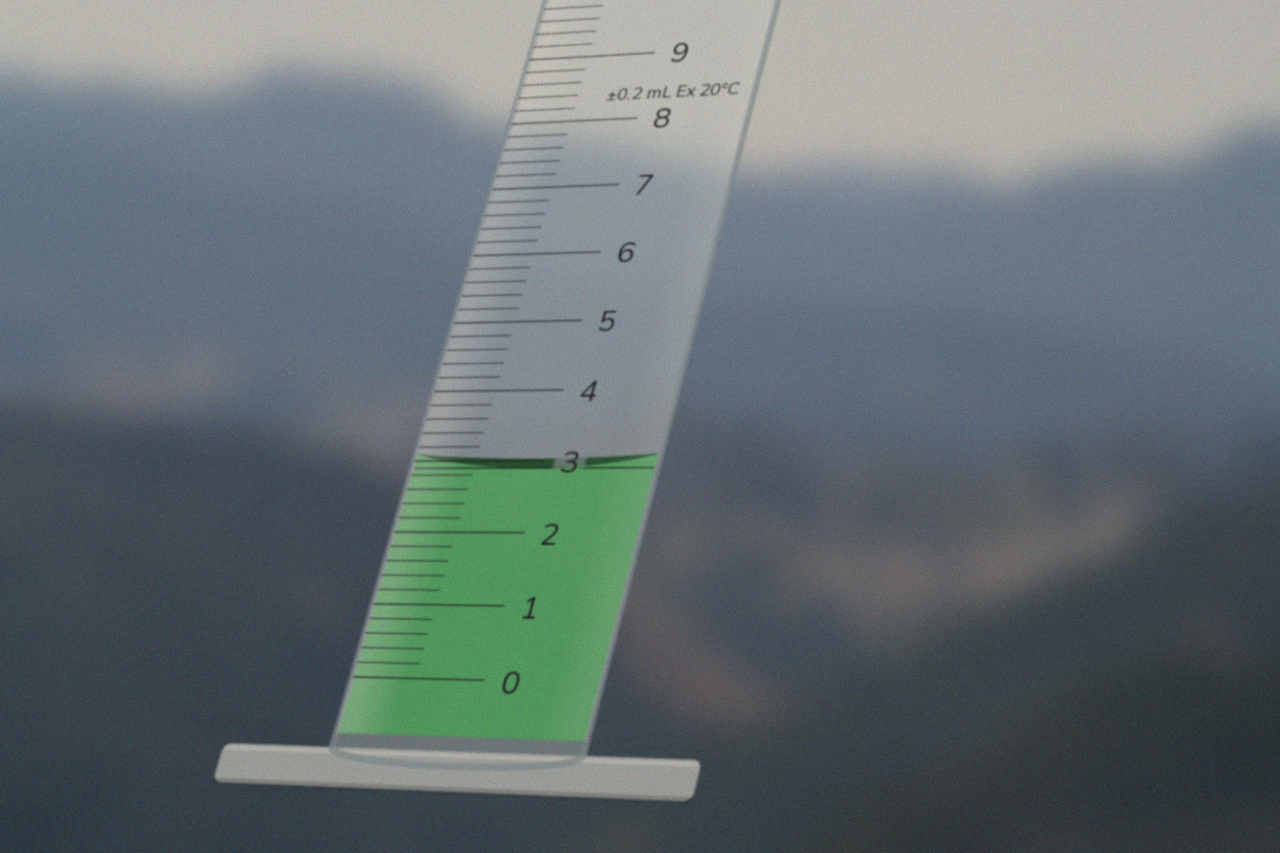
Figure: 2.9mL
